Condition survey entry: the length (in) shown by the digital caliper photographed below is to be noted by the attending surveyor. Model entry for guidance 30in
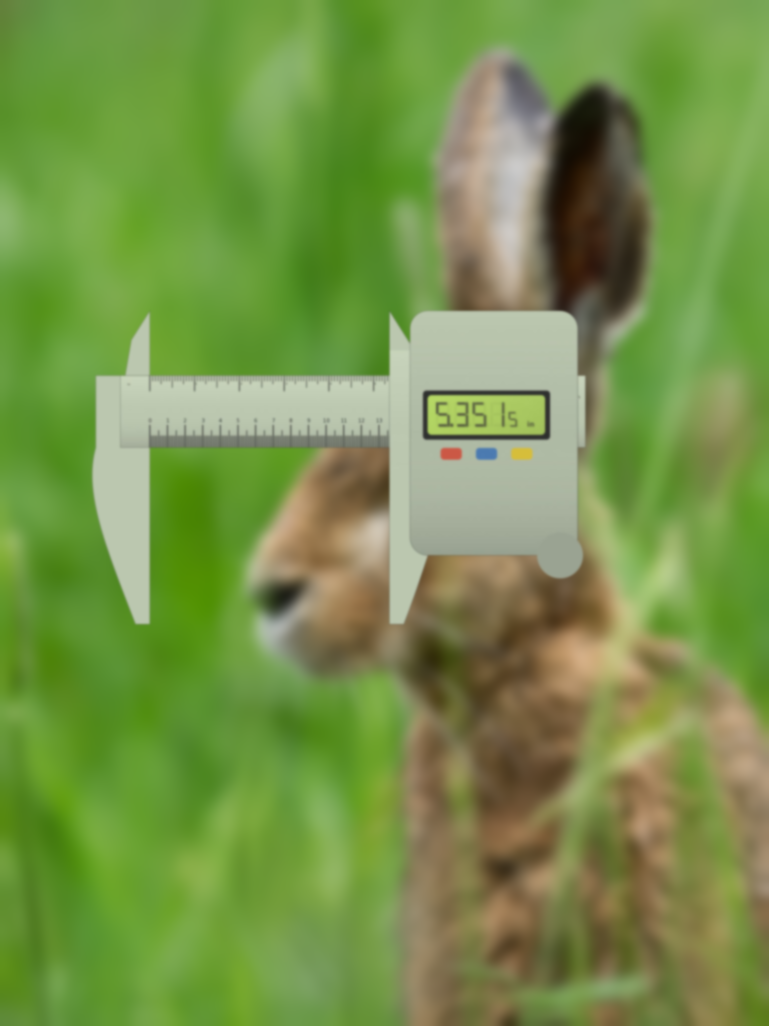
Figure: 5.3515in
